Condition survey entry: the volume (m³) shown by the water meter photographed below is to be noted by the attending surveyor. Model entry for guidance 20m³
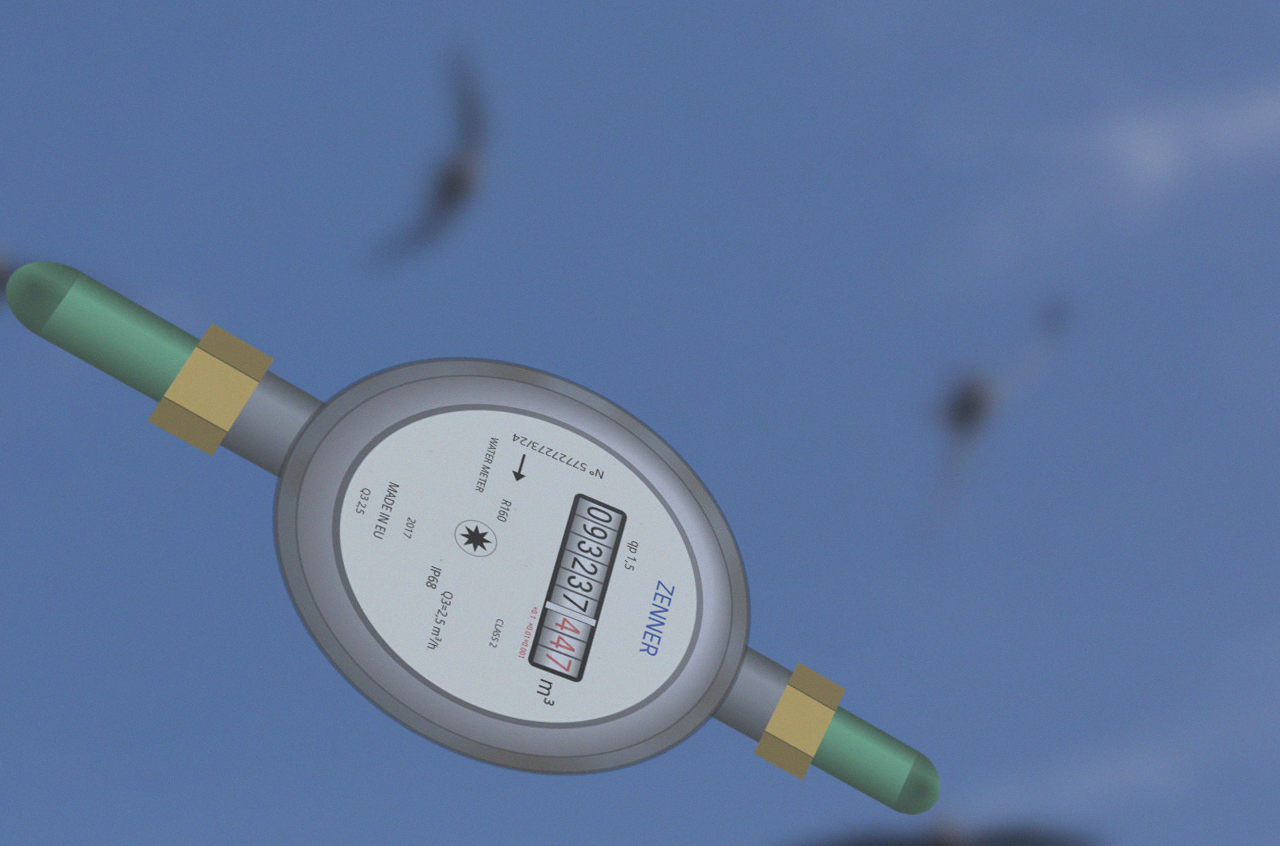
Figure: 93237.447m³
